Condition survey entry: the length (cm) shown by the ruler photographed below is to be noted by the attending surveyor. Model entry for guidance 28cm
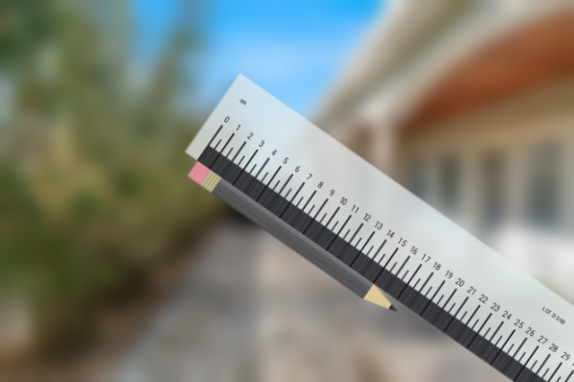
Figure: 17.5cm
